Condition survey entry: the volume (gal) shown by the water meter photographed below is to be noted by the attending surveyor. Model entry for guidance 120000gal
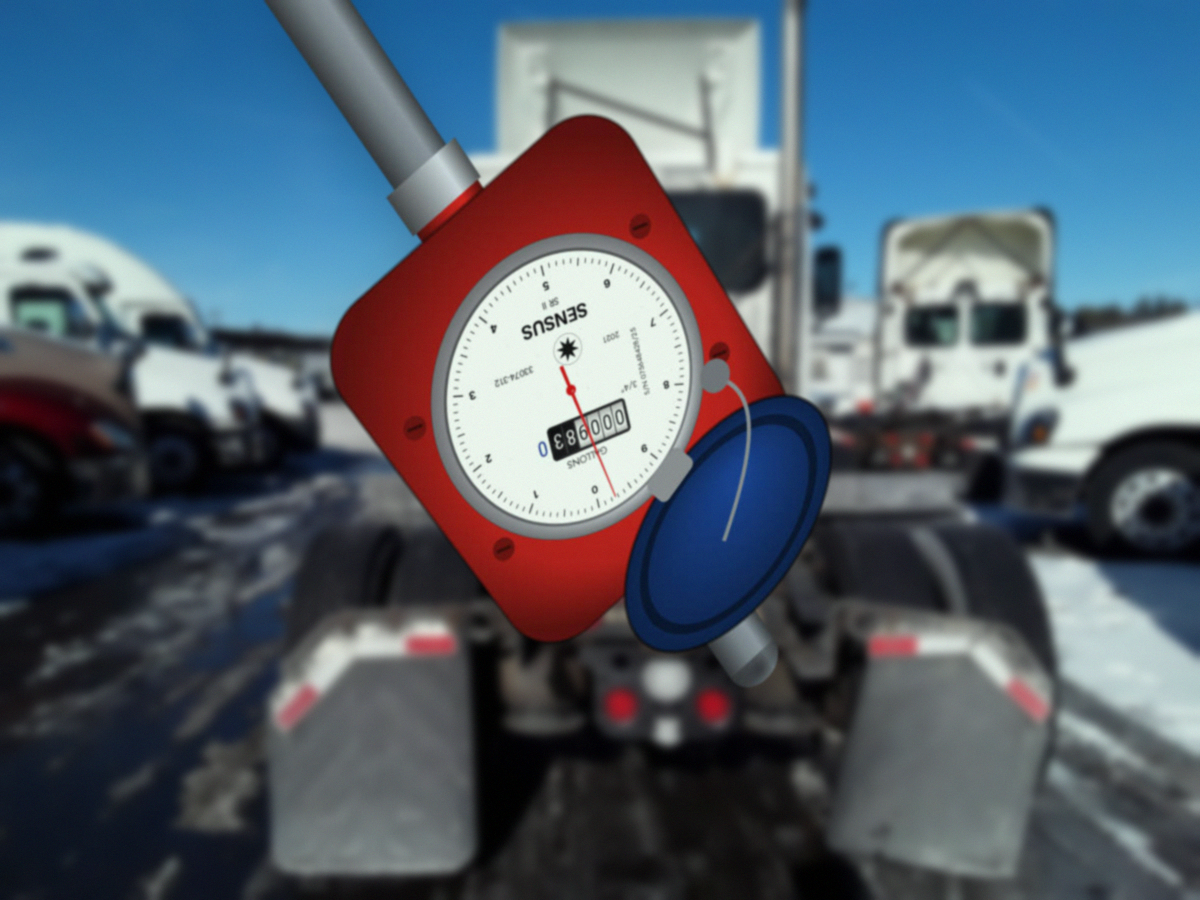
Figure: 9829.7gal
